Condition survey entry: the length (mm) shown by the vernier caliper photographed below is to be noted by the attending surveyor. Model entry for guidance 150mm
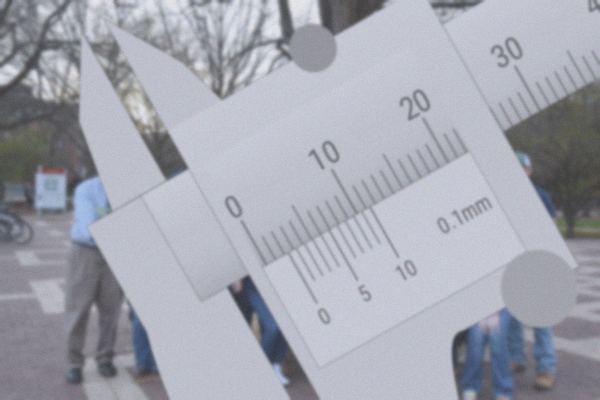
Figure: 2.4mm
